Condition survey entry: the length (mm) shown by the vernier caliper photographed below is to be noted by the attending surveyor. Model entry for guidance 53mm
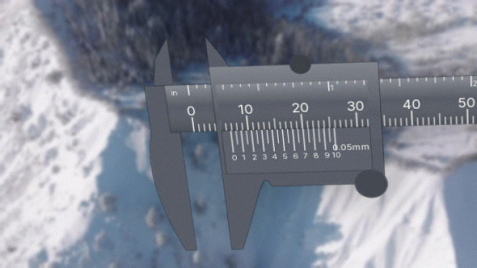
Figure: 6.8mm
